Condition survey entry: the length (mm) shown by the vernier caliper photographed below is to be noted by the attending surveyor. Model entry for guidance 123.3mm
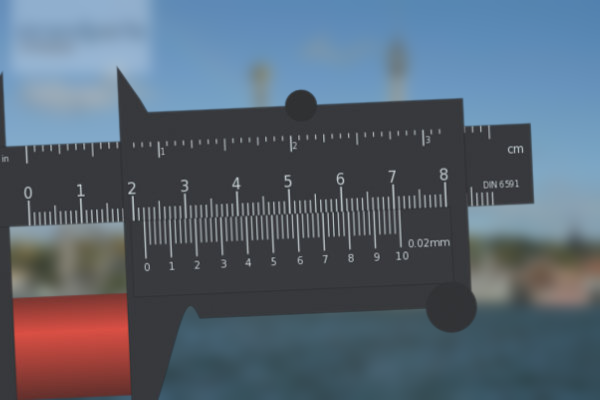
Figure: 22.0mm
